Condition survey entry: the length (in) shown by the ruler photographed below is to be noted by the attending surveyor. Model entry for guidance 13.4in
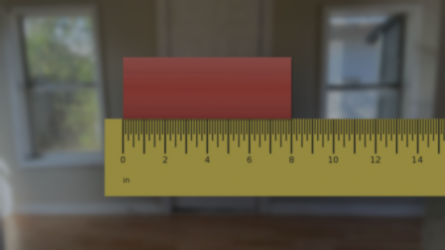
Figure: 8in
